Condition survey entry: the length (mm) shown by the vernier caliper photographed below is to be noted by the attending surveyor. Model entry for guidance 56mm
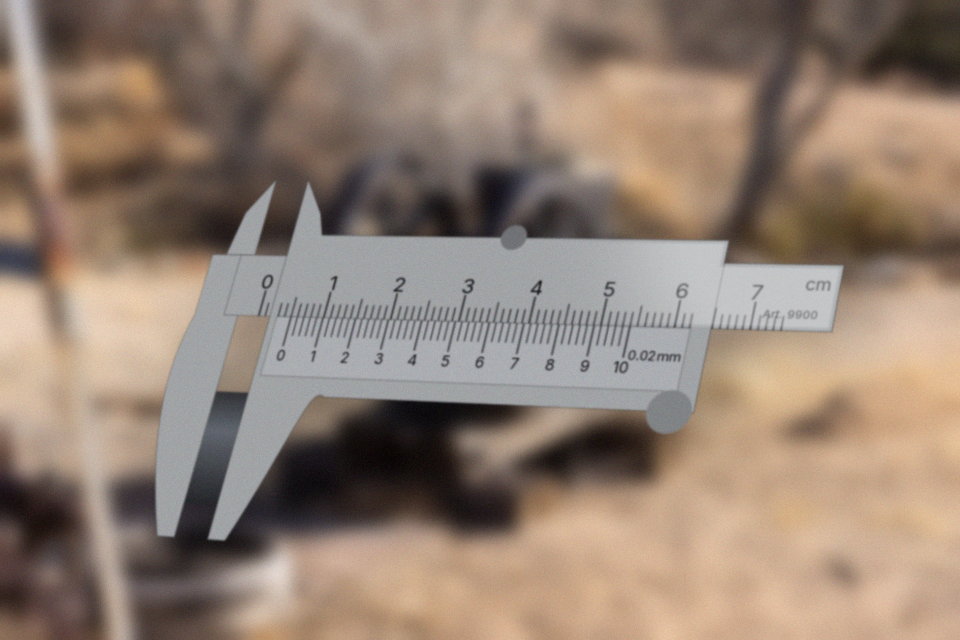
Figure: 5.0mm
